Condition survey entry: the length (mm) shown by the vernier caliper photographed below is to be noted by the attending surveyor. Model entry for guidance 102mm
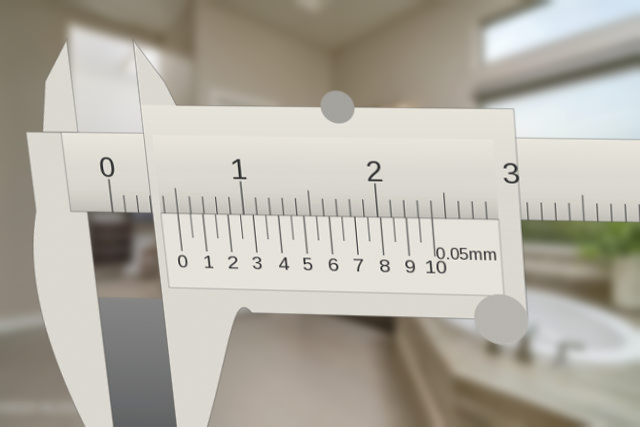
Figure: 5.0mm
